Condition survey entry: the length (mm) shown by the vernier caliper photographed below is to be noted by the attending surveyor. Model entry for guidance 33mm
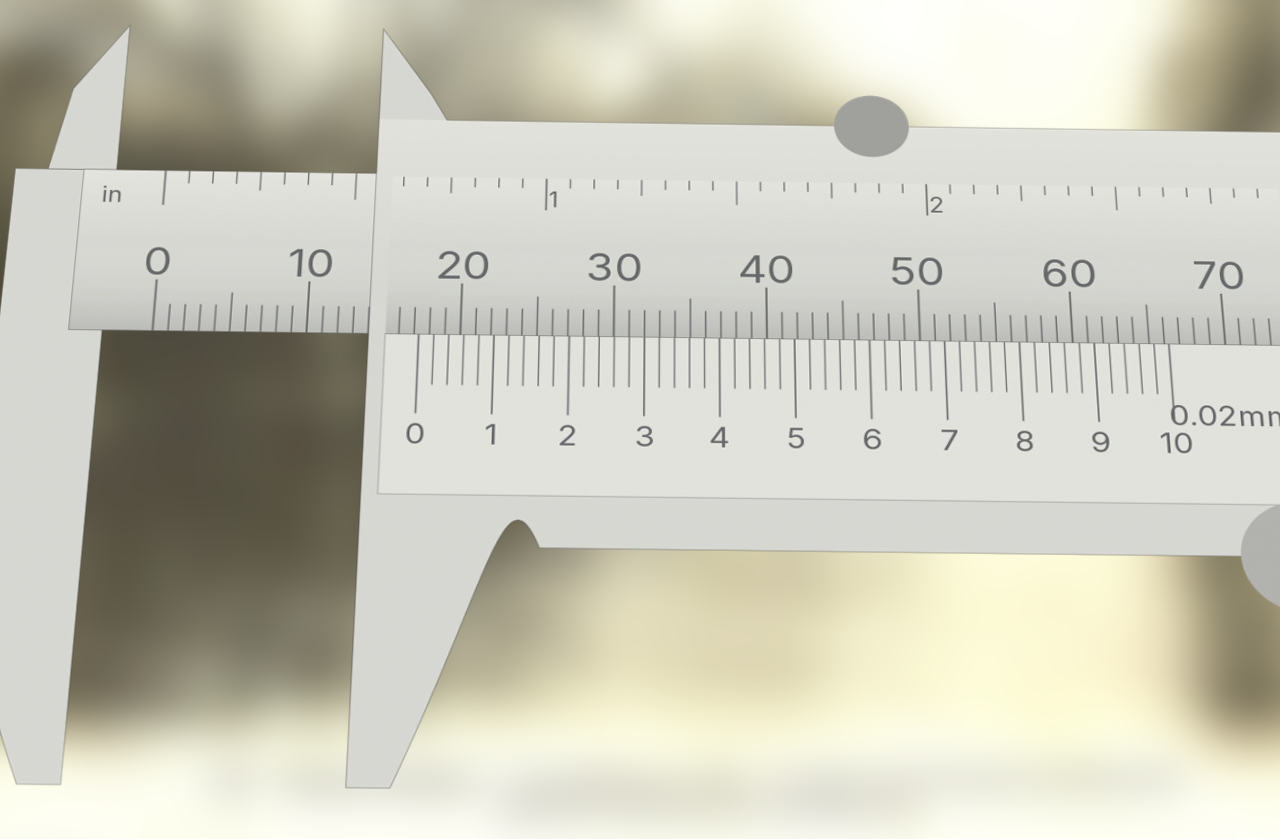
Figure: 17.3mm
